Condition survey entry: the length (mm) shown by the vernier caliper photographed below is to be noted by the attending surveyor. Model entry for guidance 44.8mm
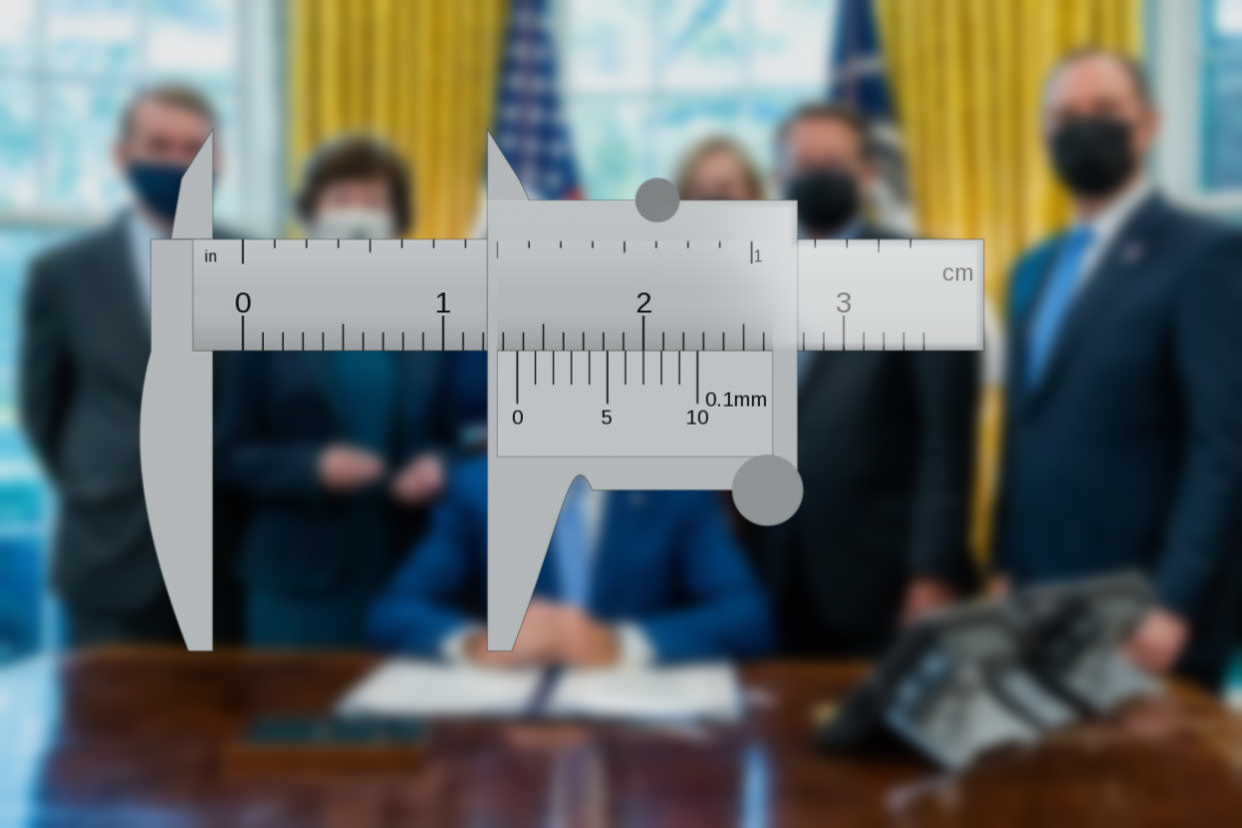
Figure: 13.7mm
